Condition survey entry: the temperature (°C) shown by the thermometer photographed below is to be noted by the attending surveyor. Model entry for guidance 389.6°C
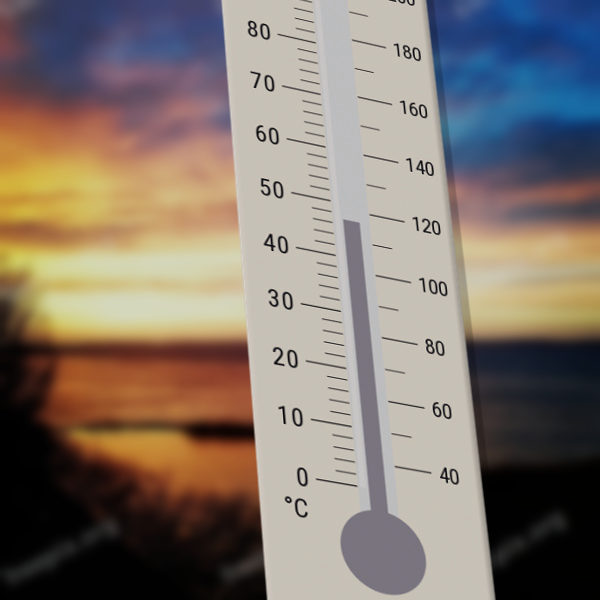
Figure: 47°C
